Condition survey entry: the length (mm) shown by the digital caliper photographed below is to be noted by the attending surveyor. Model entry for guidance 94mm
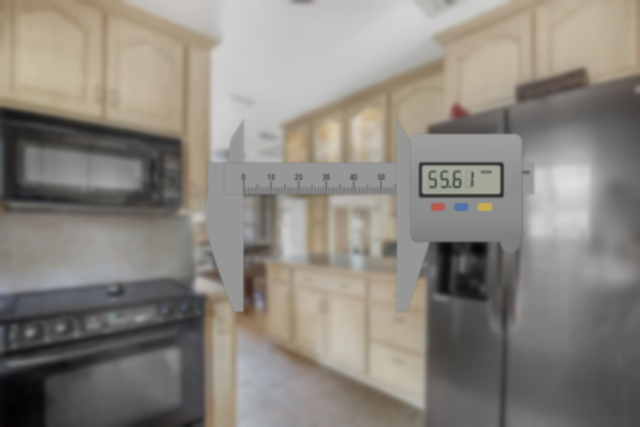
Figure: 55.61mm
